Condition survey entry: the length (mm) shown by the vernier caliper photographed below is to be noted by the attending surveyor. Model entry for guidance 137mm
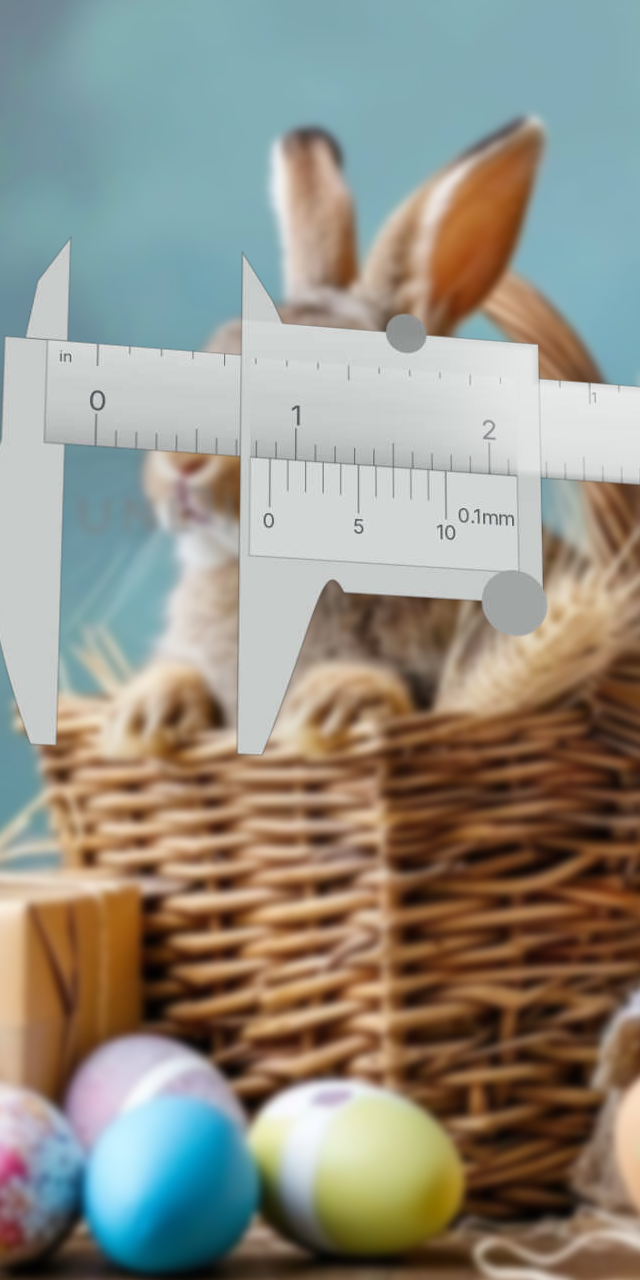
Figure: 8.7mm
